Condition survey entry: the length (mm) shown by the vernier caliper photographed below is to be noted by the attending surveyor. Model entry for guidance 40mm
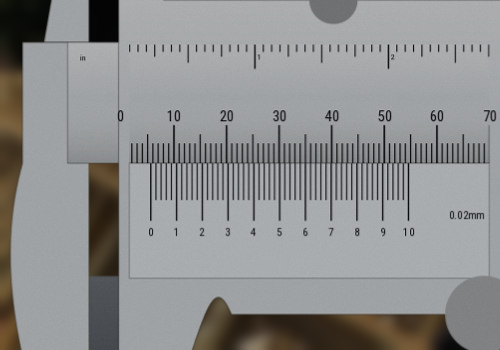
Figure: 5.6mm
